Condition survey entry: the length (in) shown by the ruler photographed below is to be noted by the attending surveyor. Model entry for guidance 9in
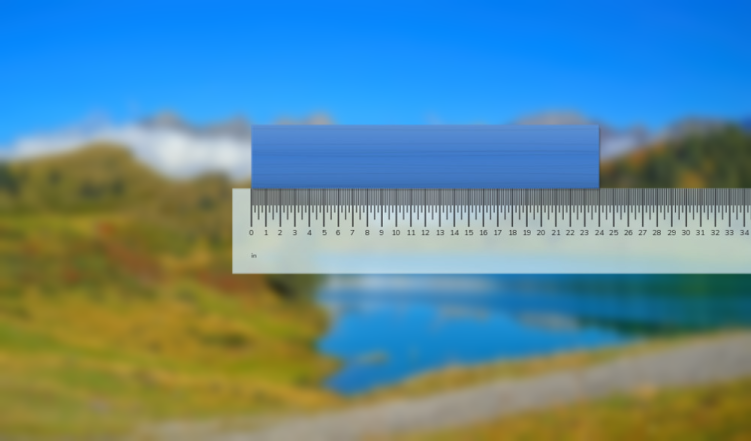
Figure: 24in
